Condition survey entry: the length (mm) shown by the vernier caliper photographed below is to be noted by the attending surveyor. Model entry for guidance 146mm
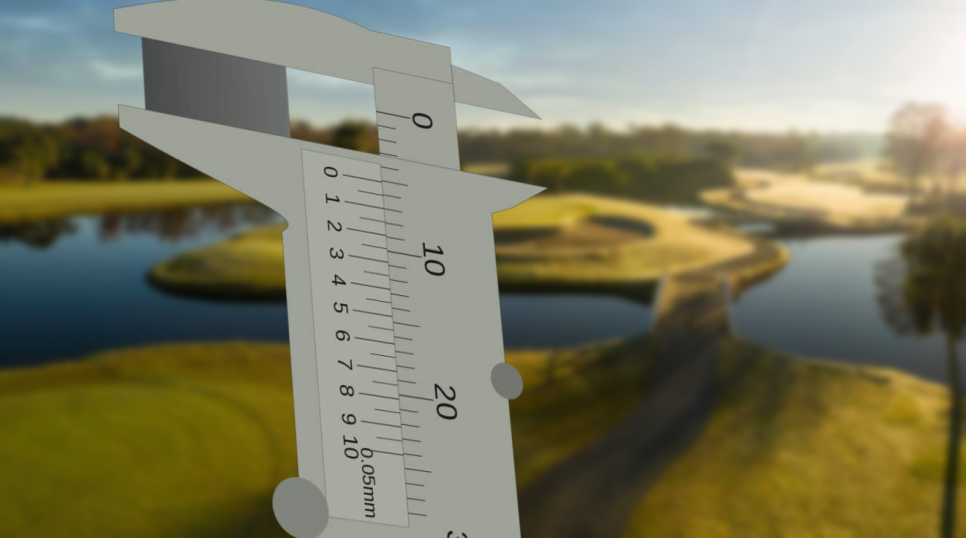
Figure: 5.1mm
